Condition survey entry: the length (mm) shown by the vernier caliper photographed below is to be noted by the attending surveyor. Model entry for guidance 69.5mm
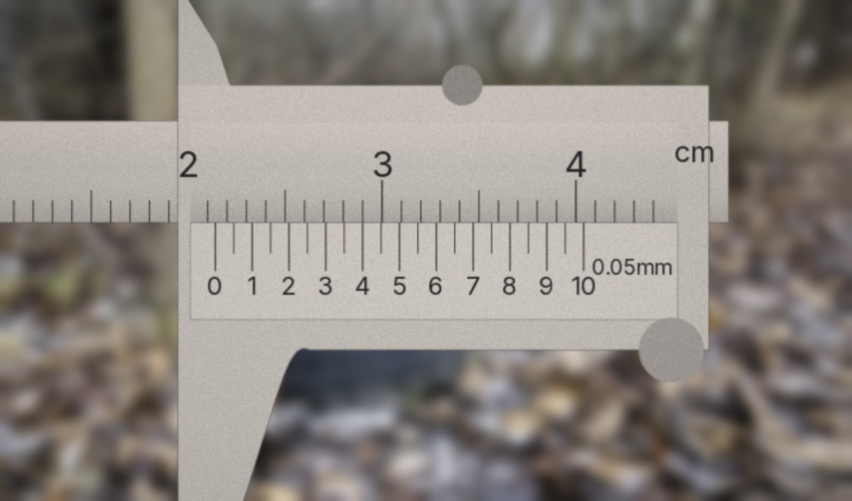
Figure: 21.4mm
